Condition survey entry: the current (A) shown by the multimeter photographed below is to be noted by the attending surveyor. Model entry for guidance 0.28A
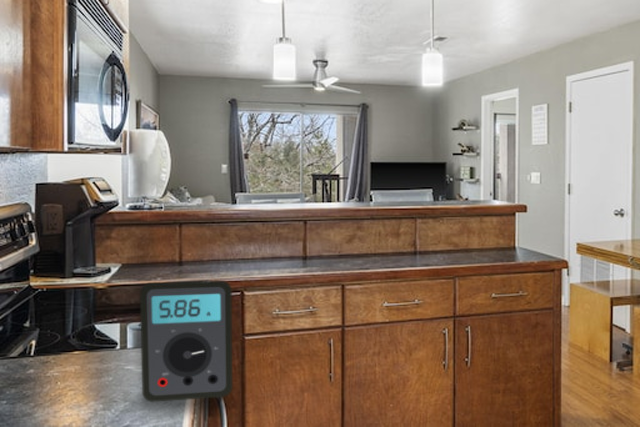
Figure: 5.86A
